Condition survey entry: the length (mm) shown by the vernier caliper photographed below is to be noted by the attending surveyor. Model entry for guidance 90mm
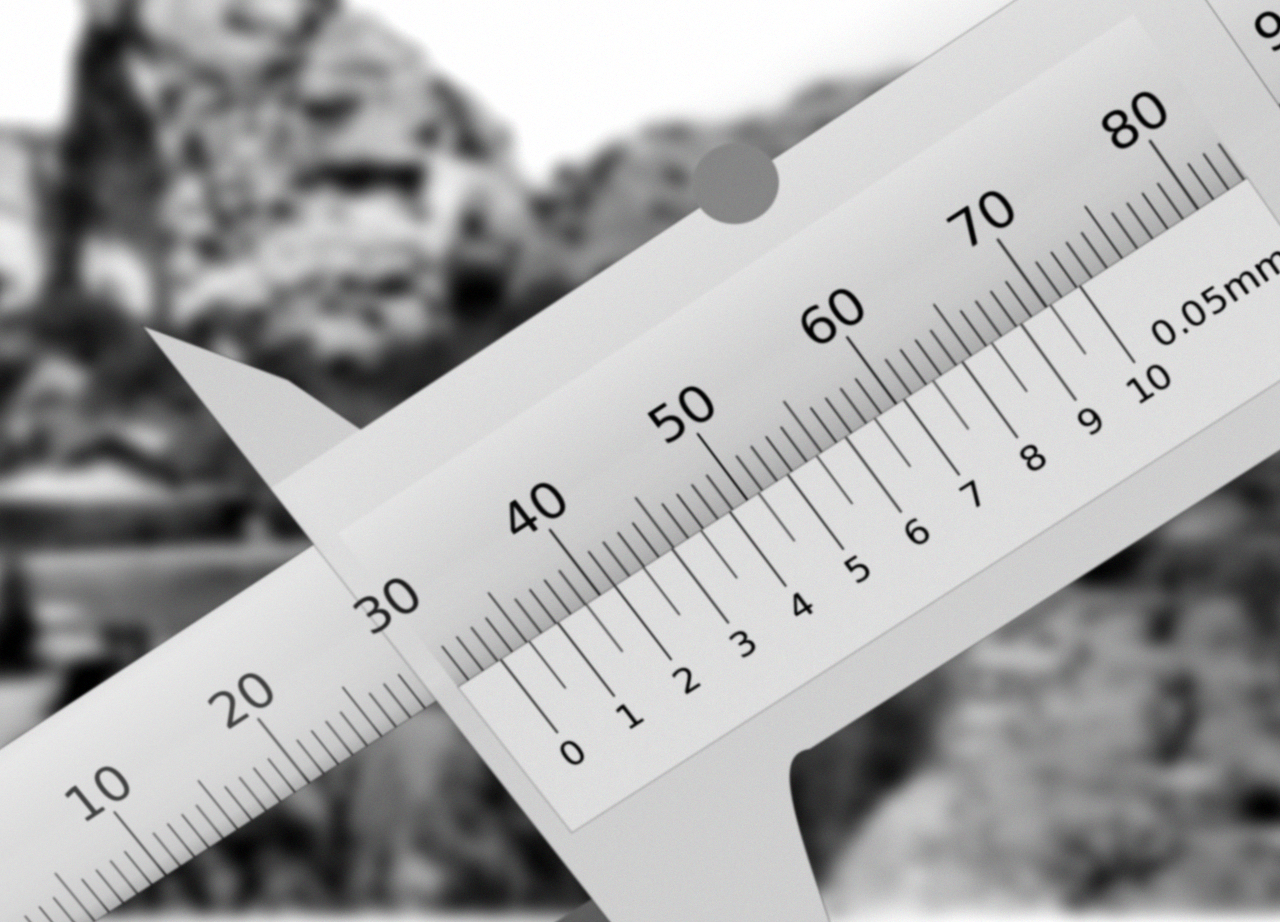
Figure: 33.2mm
